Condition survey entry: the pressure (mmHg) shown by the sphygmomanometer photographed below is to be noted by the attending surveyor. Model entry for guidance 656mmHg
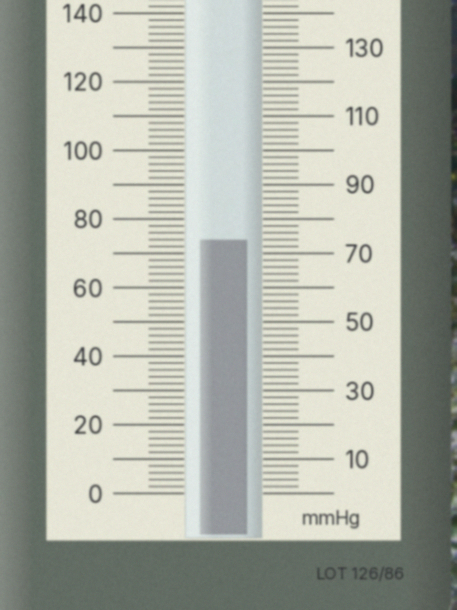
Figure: 74mmHg
